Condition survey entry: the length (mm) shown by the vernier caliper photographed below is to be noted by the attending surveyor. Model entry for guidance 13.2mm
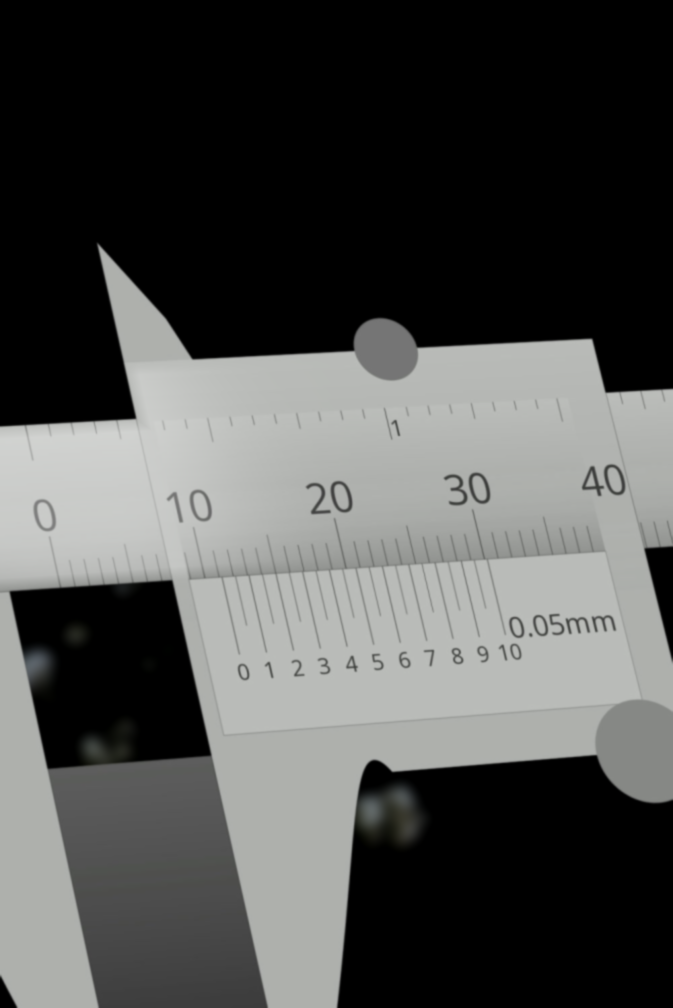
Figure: 11.2mm
